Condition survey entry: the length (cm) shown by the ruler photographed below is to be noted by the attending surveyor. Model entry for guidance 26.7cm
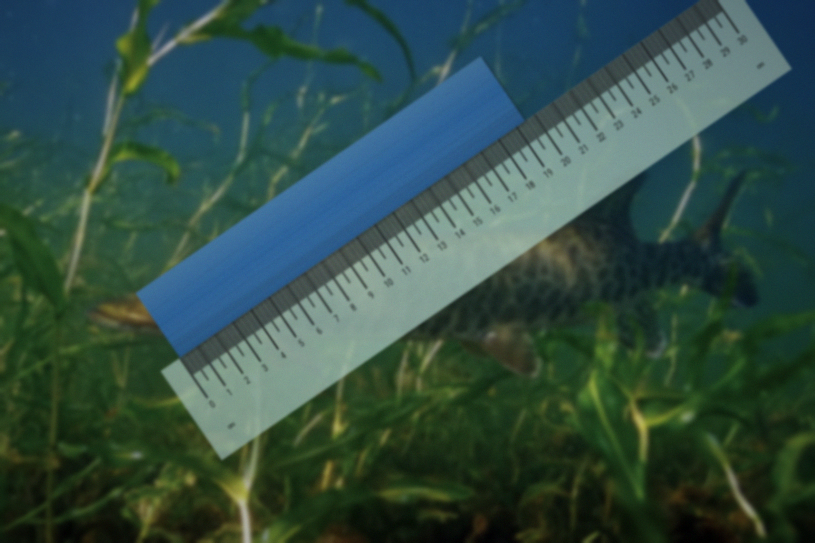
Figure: 19.5cm
